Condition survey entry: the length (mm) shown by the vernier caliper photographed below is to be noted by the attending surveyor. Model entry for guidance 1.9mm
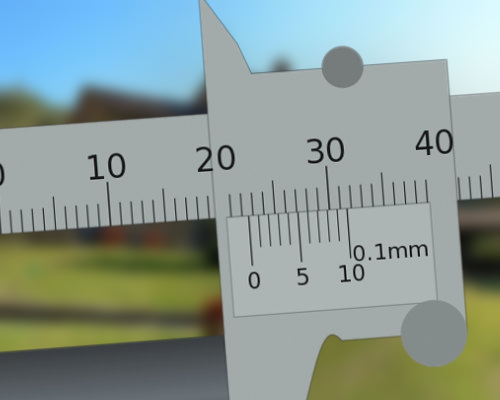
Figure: 22.6mm
